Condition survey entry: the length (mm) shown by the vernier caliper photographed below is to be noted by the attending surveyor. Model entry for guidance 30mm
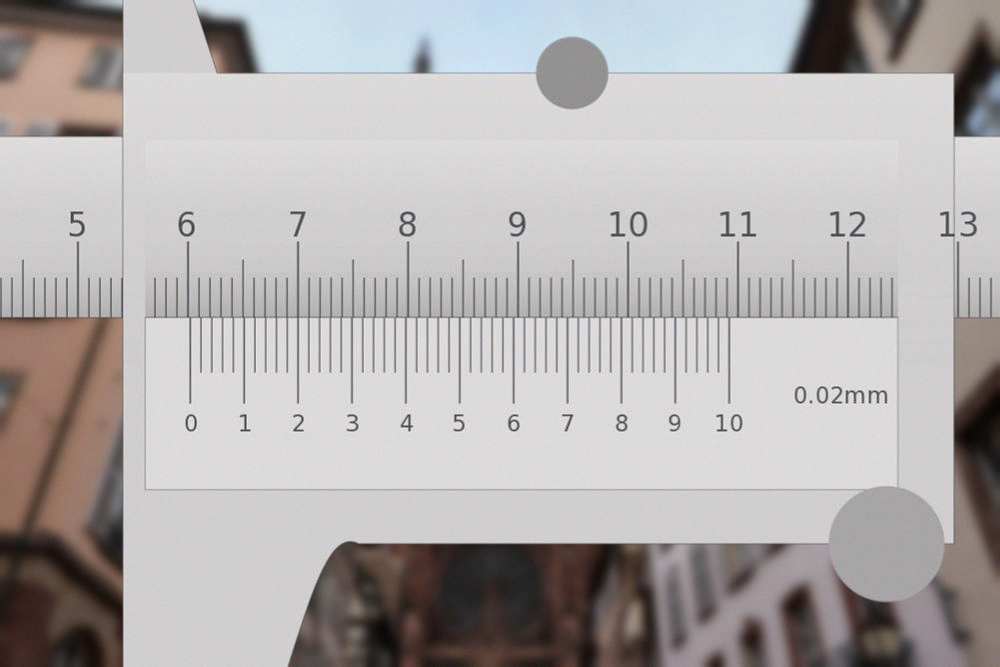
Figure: 60.2mm
